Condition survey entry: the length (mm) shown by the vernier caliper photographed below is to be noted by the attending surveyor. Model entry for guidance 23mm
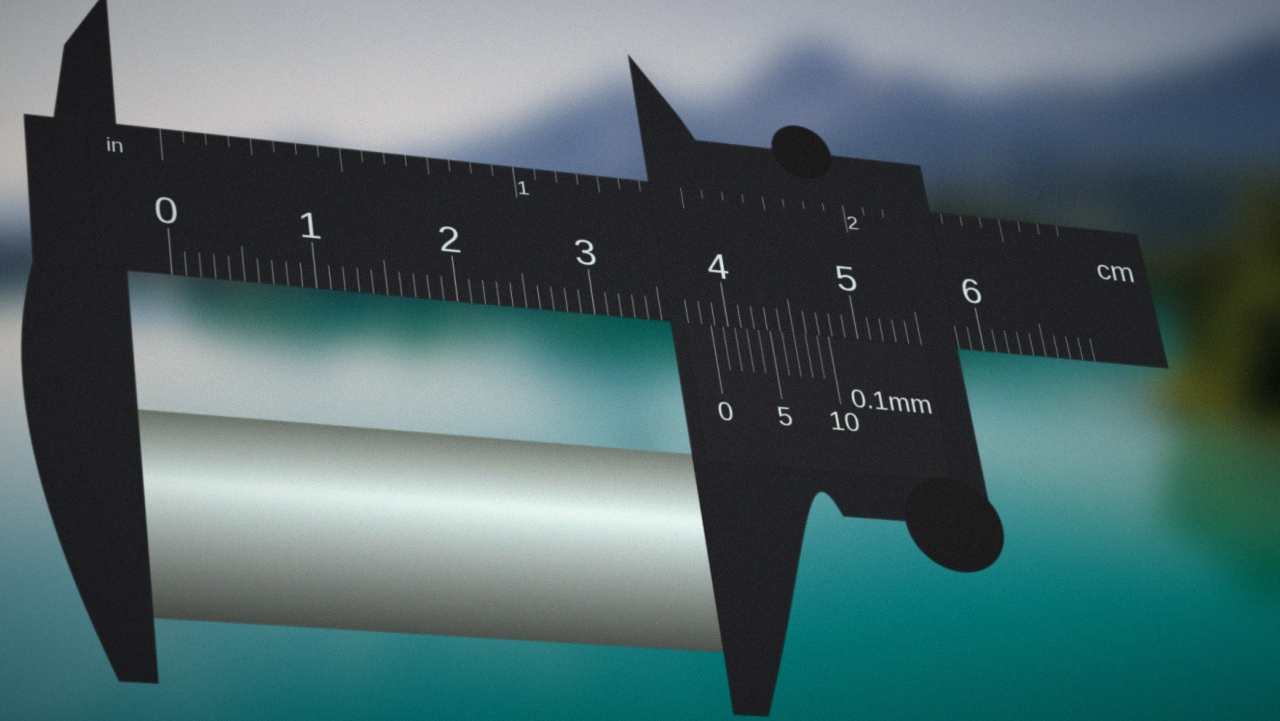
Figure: 38.7mm
